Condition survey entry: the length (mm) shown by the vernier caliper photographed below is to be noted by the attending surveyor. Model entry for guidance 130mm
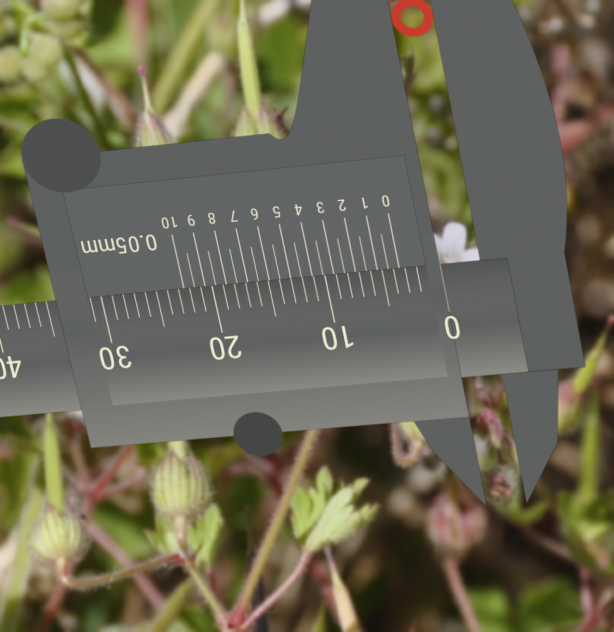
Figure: 3.5mm
